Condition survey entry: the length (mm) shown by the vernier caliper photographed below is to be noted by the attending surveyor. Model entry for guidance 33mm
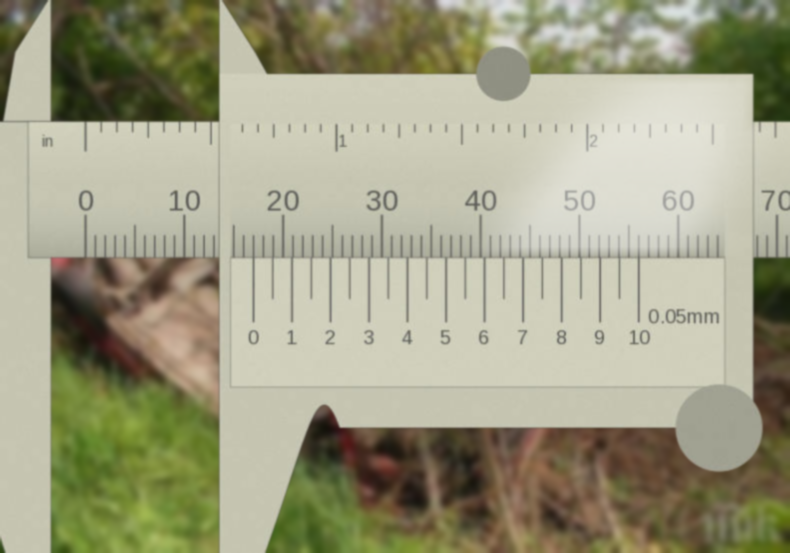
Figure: 17.0mm
